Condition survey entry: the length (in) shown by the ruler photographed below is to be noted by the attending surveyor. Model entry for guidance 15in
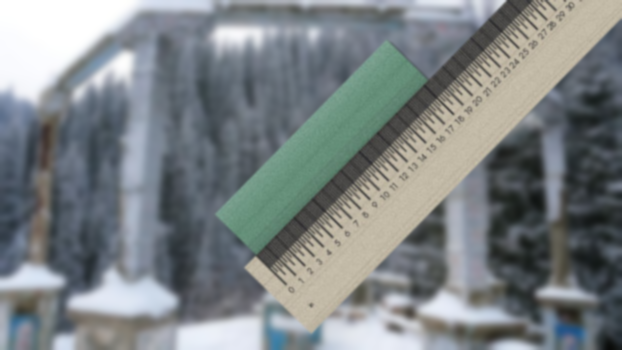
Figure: 18.5in
